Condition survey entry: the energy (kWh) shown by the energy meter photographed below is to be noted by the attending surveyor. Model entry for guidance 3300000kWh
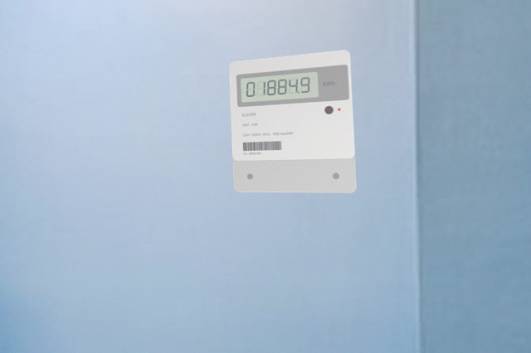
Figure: 1884.9kWh
